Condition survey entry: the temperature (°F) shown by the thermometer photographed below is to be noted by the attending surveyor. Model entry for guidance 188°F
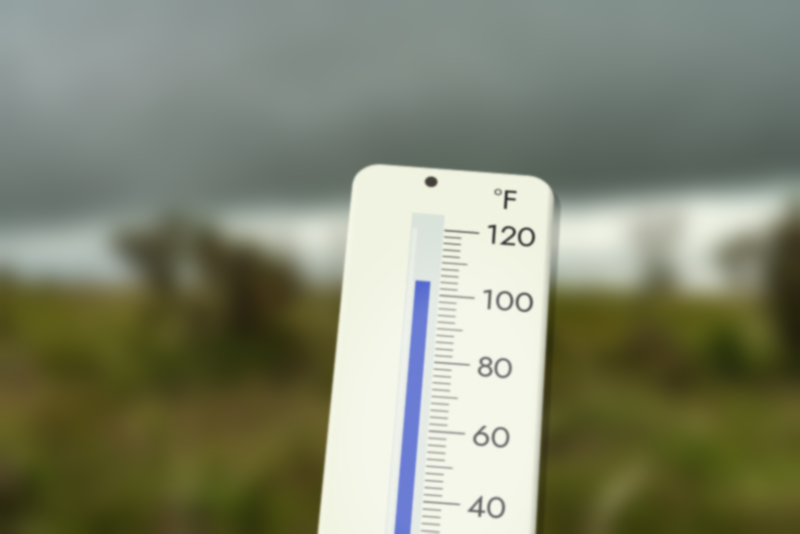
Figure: 104°F
